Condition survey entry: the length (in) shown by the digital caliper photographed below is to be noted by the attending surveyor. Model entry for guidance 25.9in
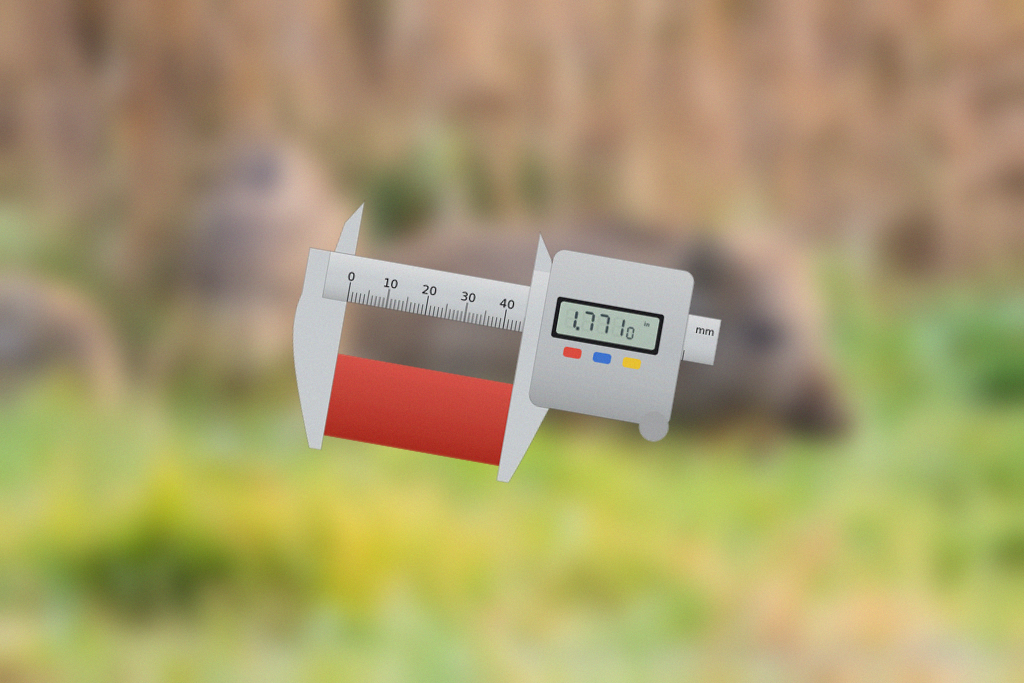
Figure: 1.7710in
